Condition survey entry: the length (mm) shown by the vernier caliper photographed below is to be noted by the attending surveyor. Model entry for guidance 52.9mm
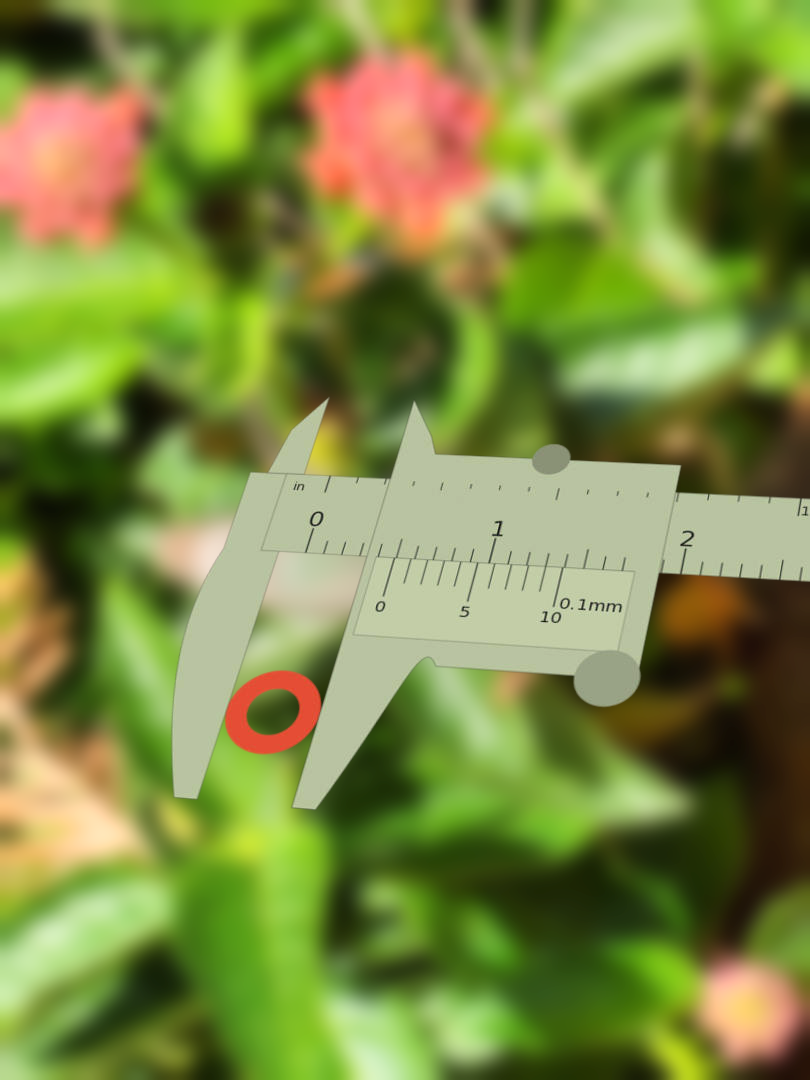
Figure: 4.9mm
